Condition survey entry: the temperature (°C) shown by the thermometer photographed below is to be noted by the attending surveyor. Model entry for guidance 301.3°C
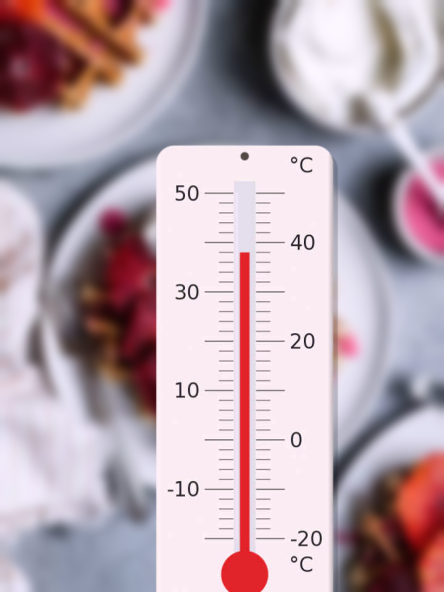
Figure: 38°C
